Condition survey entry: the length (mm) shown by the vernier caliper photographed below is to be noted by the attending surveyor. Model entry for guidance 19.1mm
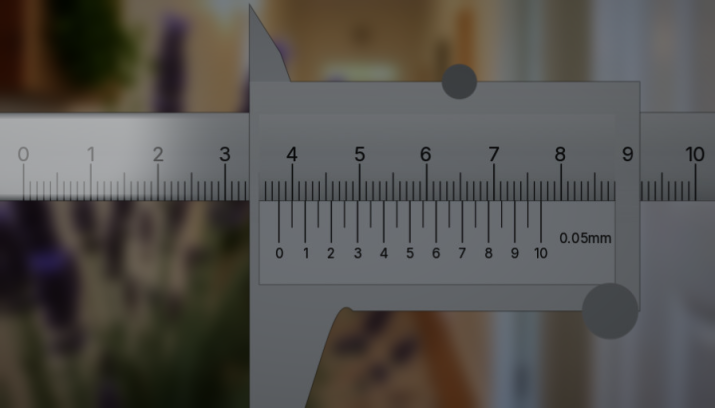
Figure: 38.0mm
